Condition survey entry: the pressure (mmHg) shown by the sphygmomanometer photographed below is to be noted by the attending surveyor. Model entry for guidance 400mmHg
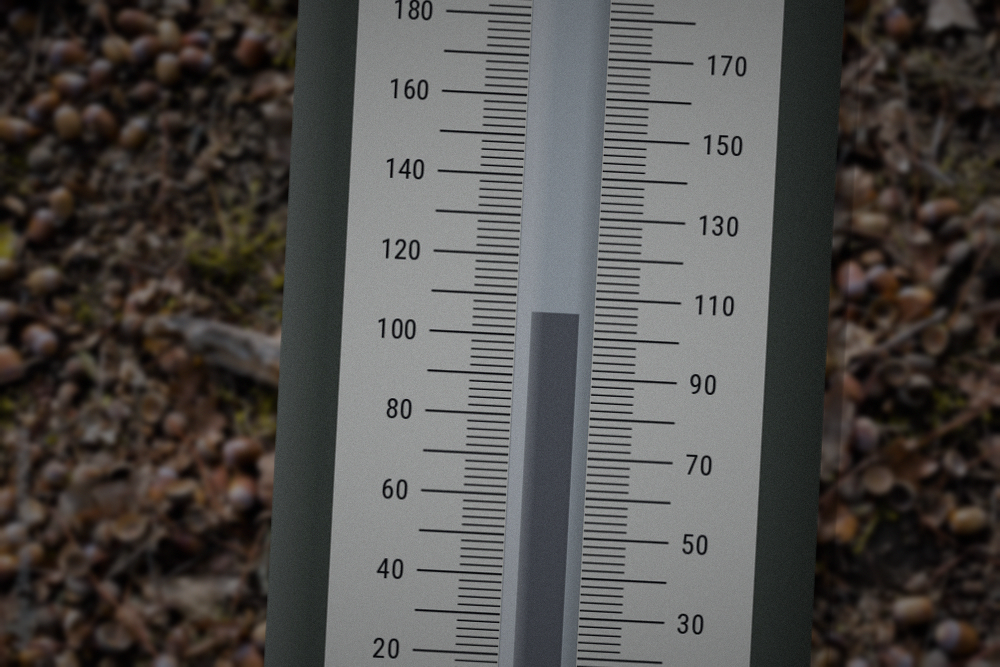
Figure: 106mmHg
